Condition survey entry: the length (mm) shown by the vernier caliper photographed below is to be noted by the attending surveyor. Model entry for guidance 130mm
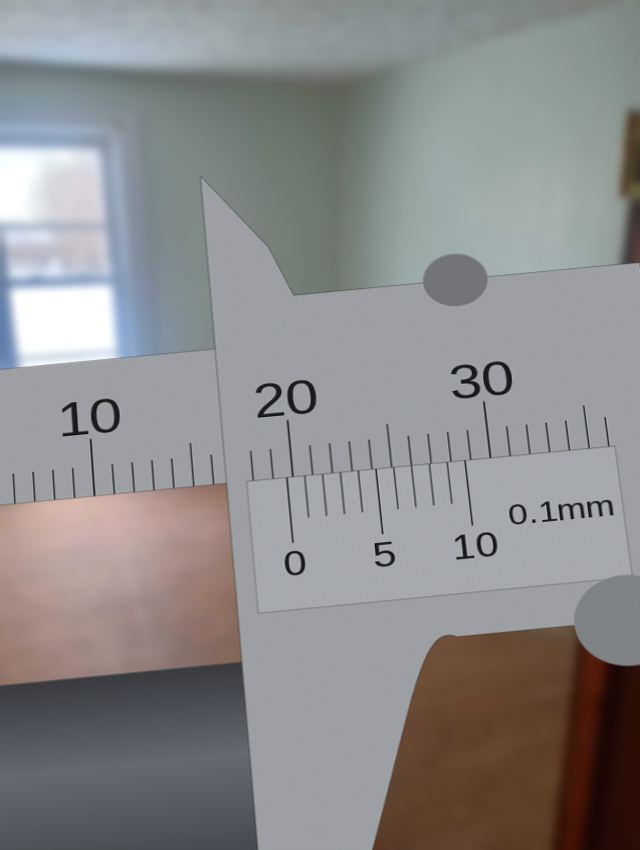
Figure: 19.7mm
